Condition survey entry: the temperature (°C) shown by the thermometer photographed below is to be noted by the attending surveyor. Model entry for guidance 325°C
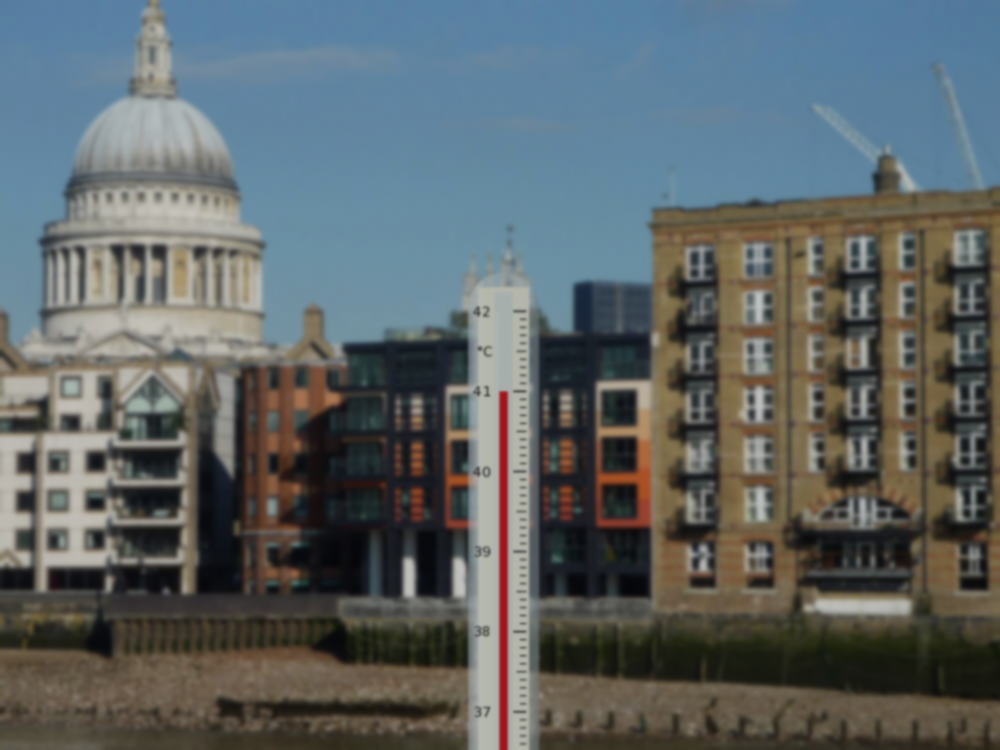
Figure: 41°C
